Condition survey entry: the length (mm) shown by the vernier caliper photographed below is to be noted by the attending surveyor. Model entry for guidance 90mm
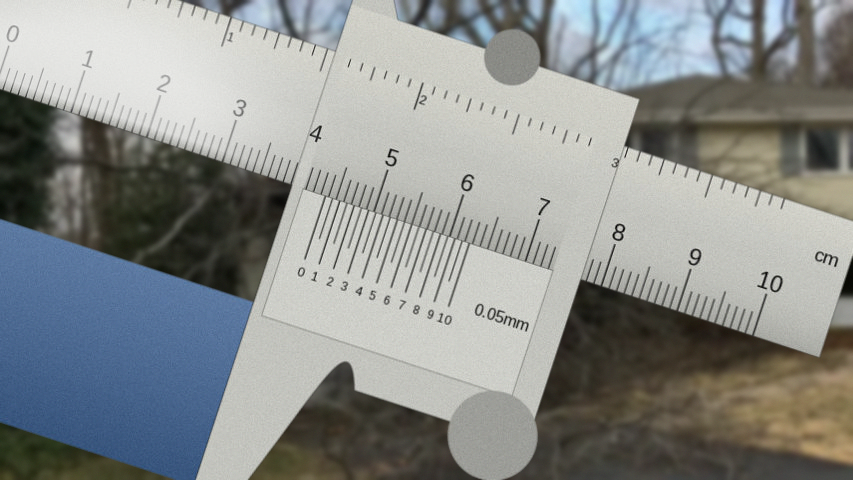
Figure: 43.6mm
